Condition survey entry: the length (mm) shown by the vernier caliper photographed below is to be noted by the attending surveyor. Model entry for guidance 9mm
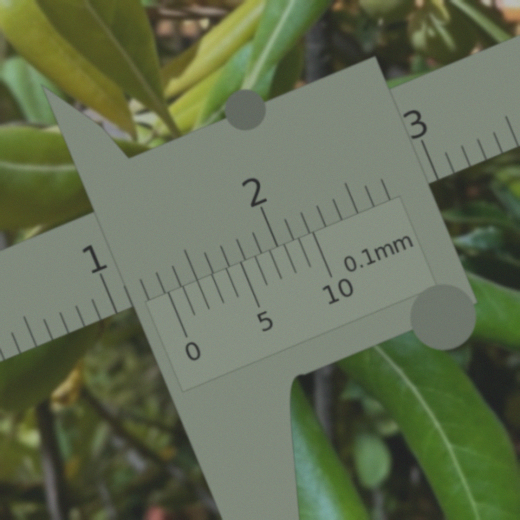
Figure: 13.2mm
